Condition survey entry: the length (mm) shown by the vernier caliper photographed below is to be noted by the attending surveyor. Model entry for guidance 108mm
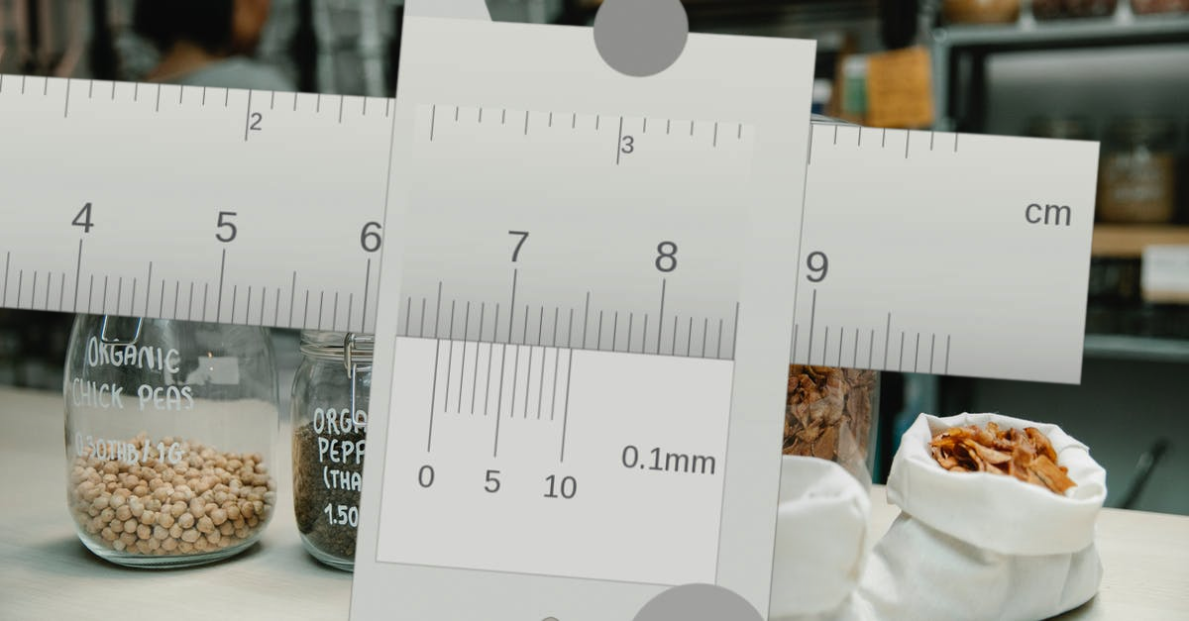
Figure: 65.2mm
